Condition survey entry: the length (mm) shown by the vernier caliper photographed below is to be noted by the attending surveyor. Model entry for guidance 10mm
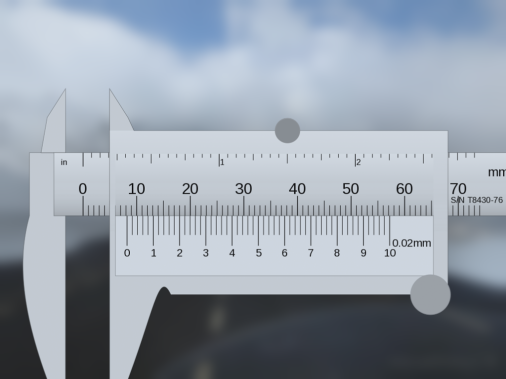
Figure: 8.2mm
